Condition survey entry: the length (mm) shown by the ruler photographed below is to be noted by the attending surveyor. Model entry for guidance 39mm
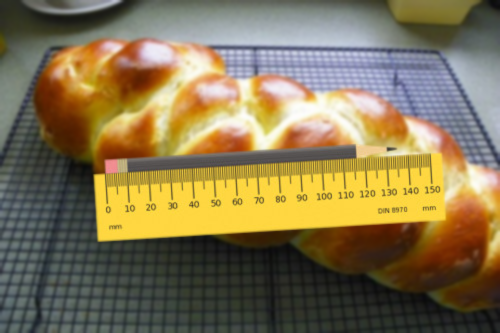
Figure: 135mm
